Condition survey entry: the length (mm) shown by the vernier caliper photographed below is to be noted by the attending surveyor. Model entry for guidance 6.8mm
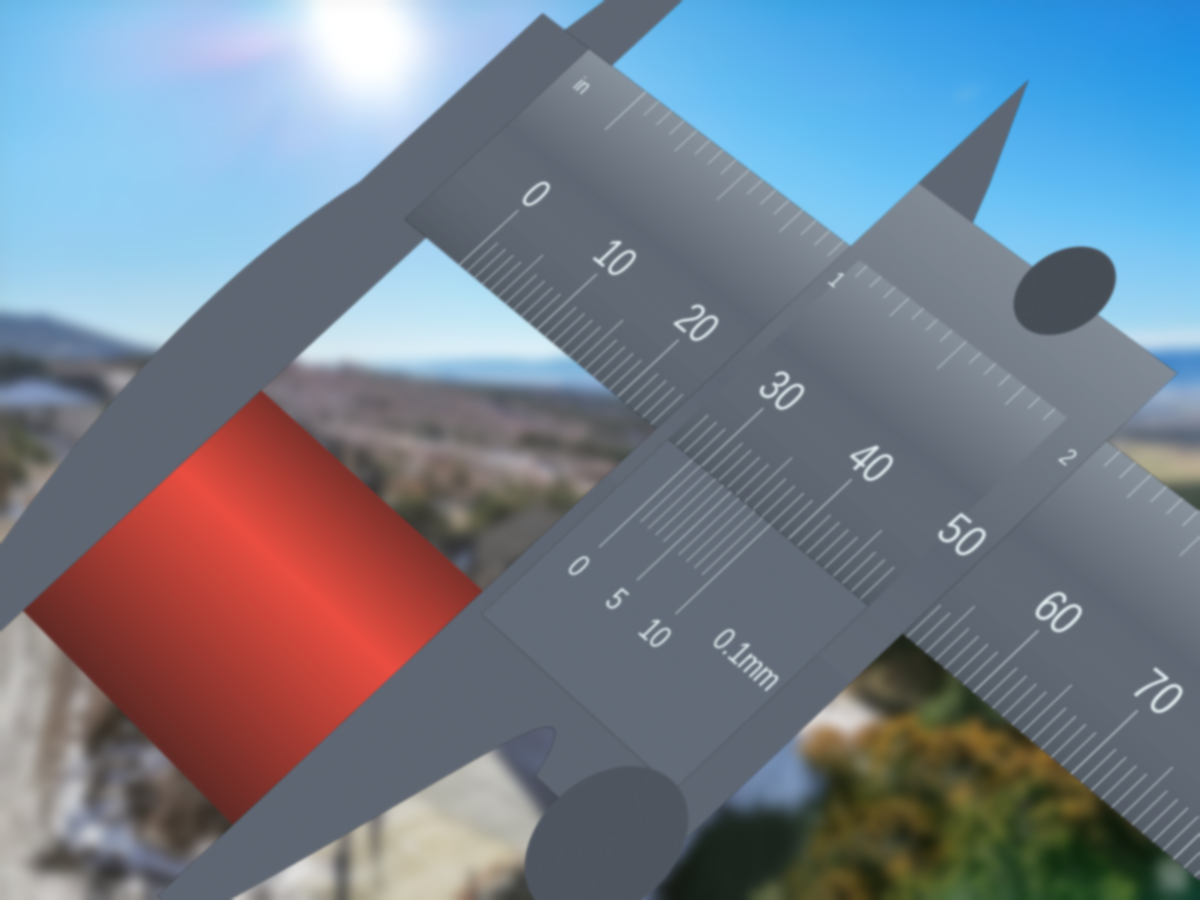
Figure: 29.0mm
